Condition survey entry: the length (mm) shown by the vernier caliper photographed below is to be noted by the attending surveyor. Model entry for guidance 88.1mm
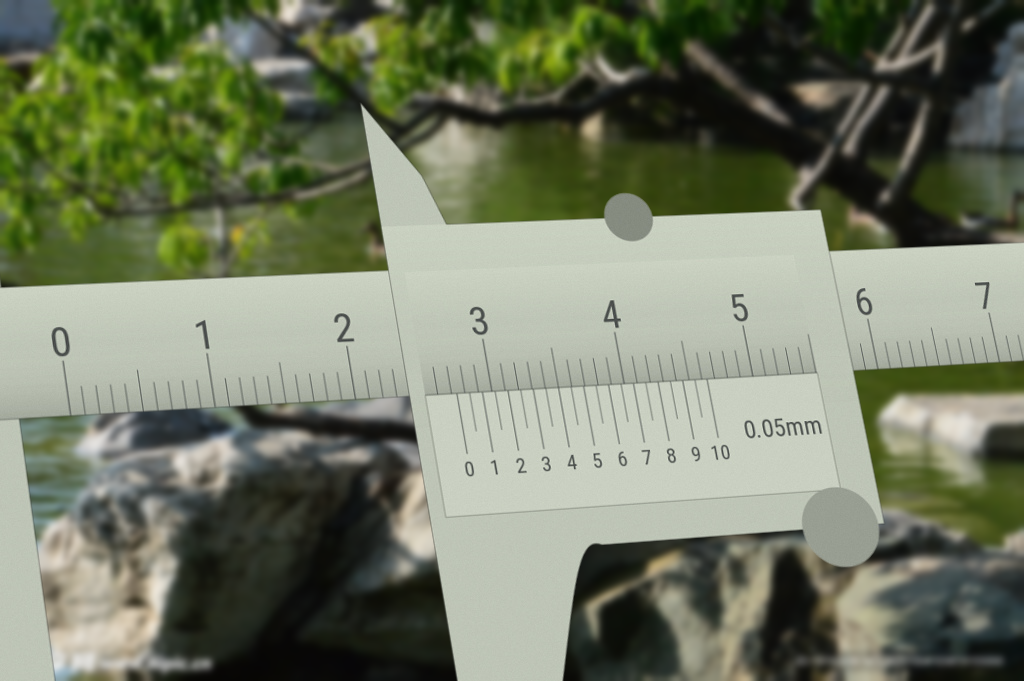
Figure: 27.4mm
